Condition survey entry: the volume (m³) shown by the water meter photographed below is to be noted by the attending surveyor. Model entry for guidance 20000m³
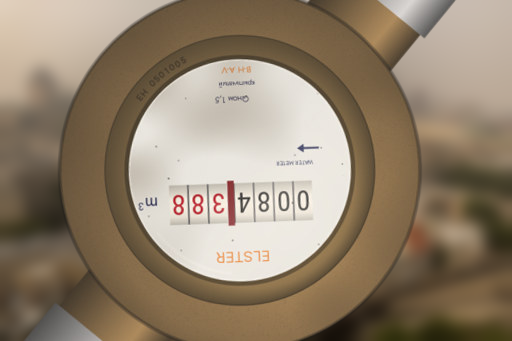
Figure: 84.388m³
